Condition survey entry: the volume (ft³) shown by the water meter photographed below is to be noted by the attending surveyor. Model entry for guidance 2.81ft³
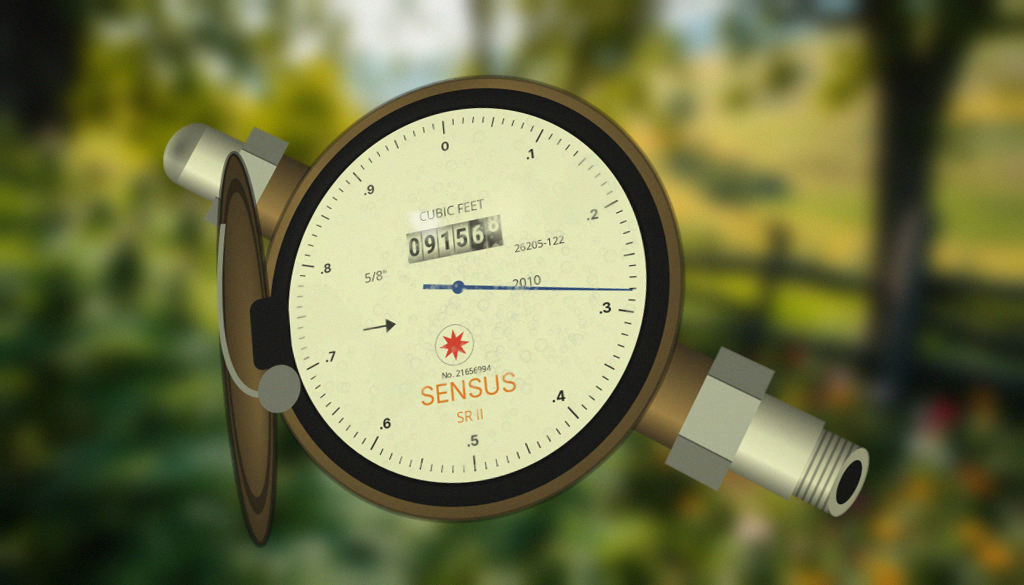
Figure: 91568.28ft³
